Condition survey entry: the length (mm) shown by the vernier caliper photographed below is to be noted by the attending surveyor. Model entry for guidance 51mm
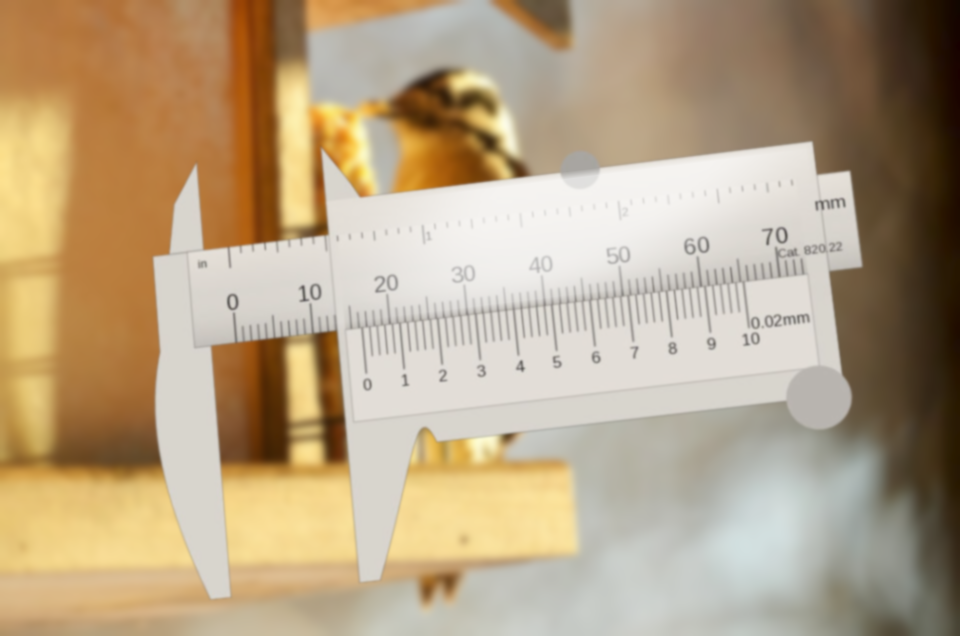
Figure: 16.4mm
